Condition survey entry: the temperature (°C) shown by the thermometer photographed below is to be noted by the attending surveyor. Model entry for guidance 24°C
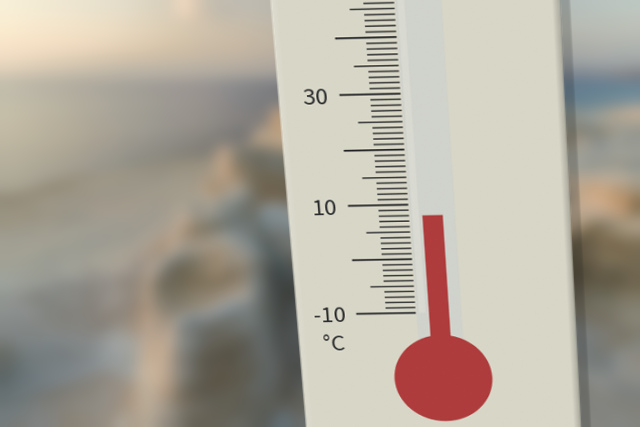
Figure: 8°C
